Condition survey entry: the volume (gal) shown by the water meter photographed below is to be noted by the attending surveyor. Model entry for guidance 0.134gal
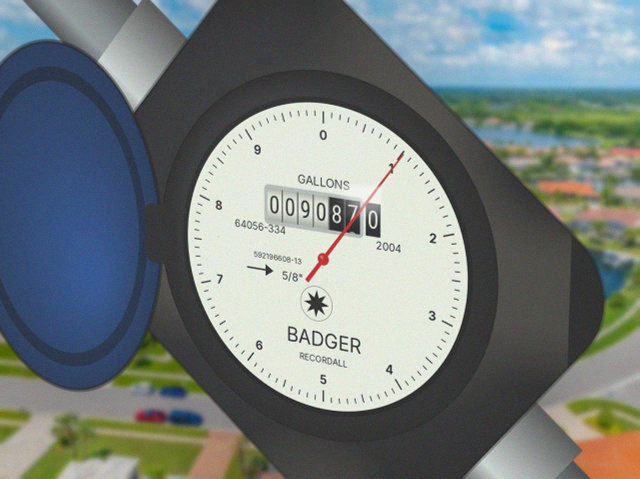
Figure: 90871.0gal
